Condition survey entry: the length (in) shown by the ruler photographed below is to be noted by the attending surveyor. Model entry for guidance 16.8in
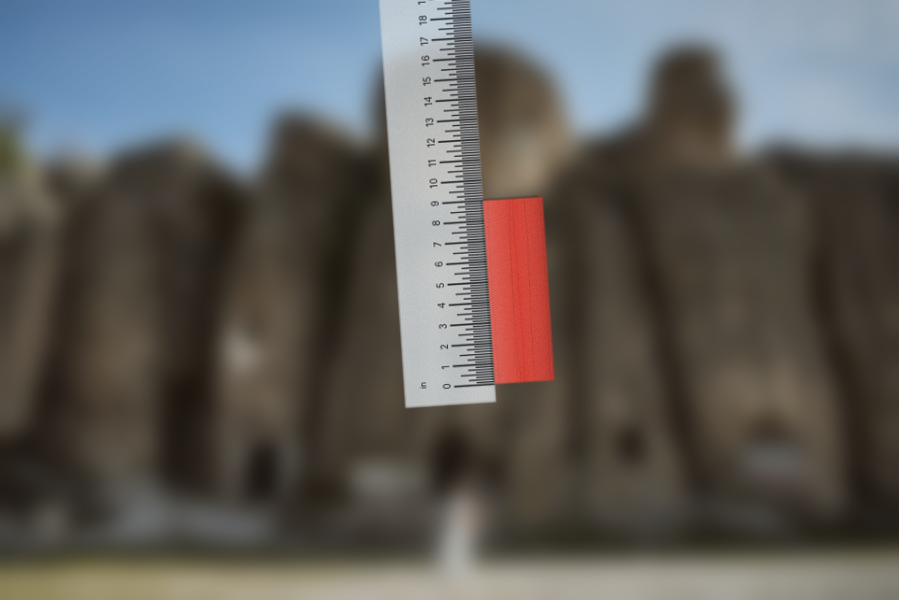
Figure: 9in
